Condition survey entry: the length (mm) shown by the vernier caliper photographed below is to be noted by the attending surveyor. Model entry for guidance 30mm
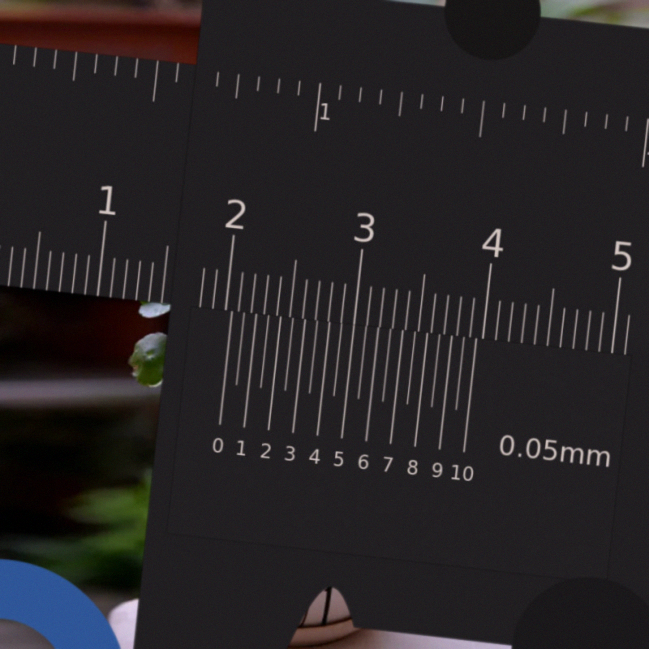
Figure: 20.5mm
